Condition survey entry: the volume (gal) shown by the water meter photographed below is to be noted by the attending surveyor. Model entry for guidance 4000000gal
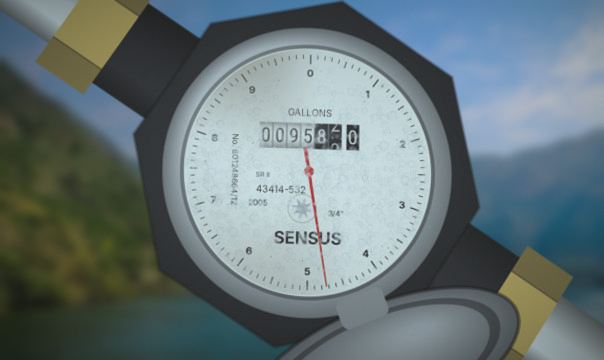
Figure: 95824.7gal
